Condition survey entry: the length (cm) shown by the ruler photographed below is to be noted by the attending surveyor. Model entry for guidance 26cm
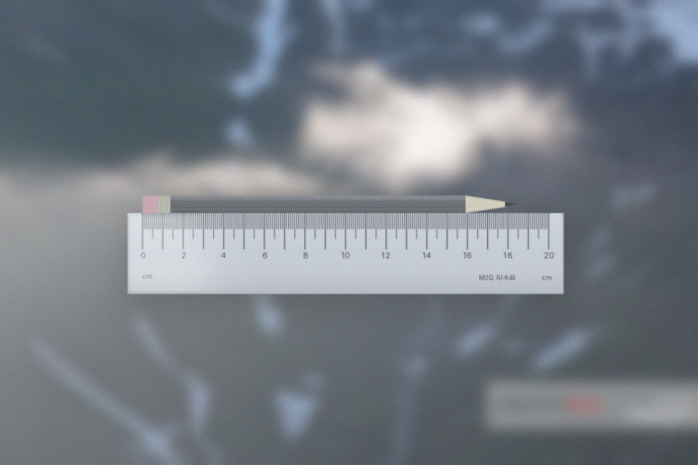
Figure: 18.5cm
